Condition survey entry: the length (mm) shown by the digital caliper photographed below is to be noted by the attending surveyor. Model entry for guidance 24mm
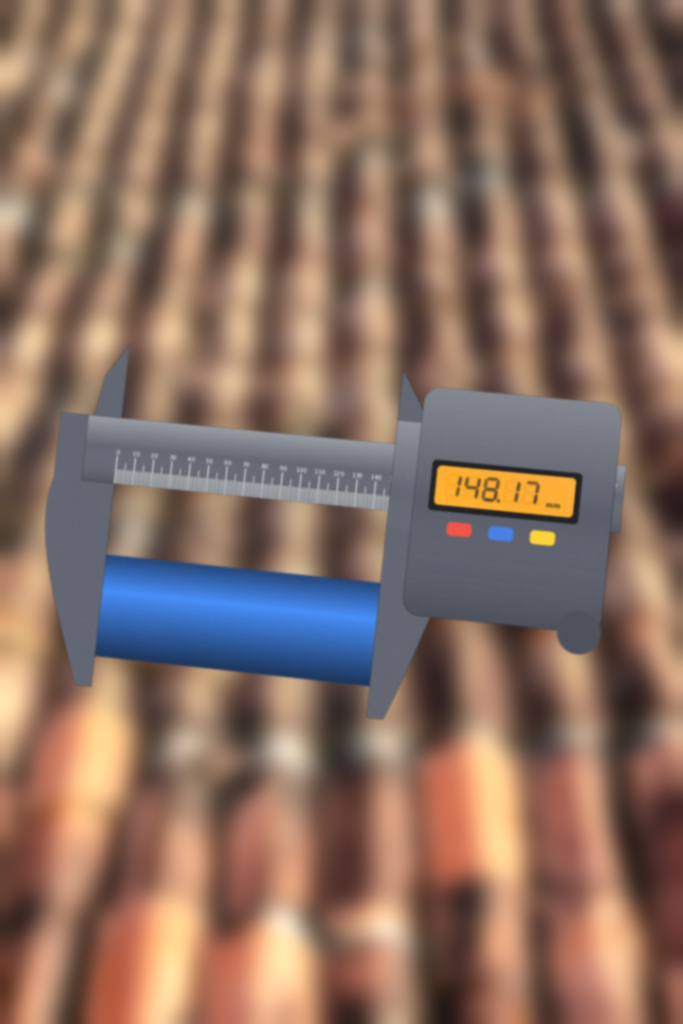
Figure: 148.17mm
